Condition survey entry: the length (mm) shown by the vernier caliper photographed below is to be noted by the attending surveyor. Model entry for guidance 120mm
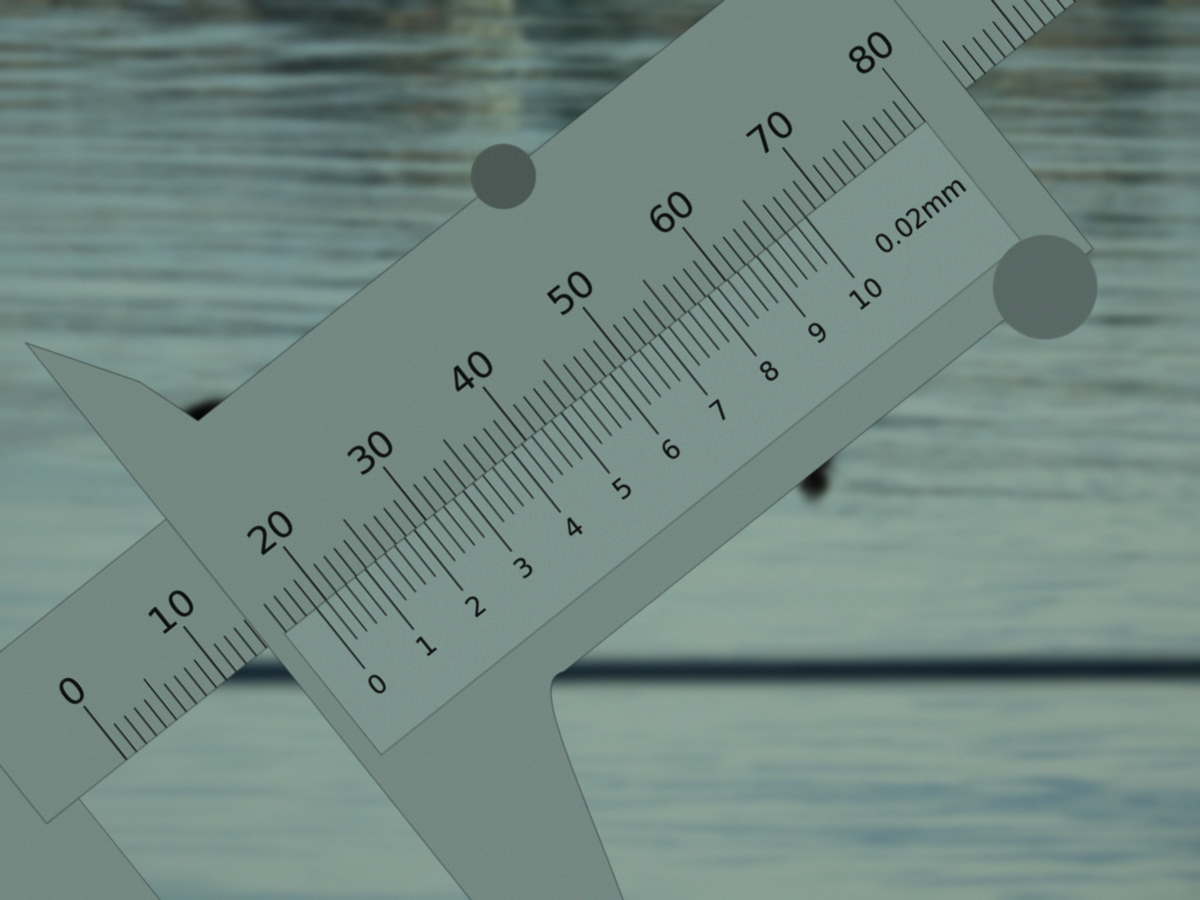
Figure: 19.0mm
